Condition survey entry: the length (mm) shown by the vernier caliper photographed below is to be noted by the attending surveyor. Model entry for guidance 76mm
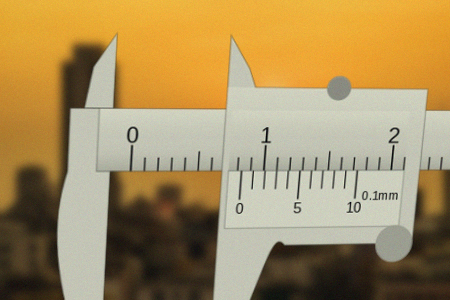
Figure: 8.3mm
